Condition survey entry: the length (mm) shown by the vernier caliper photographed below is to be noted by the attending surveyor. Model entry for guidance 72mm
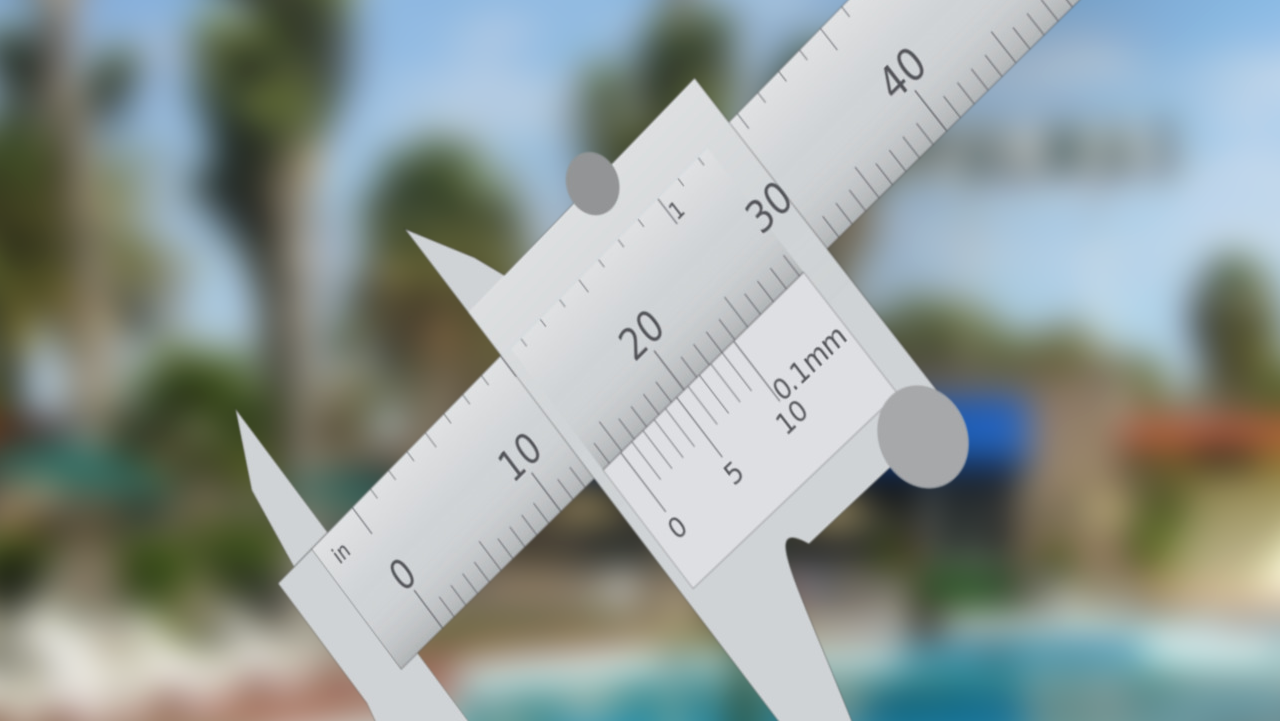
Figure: 14.9mm
